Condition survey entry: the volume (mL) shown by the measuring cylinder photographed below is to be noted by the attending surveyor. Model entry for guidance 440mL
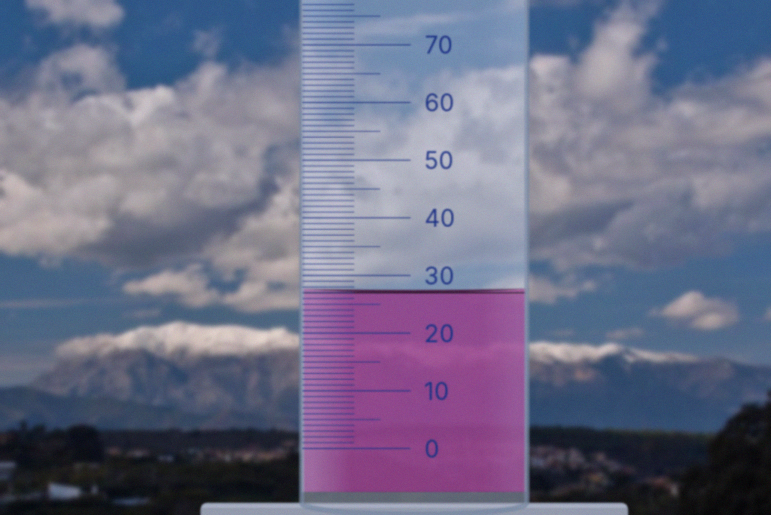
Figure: 27mL
